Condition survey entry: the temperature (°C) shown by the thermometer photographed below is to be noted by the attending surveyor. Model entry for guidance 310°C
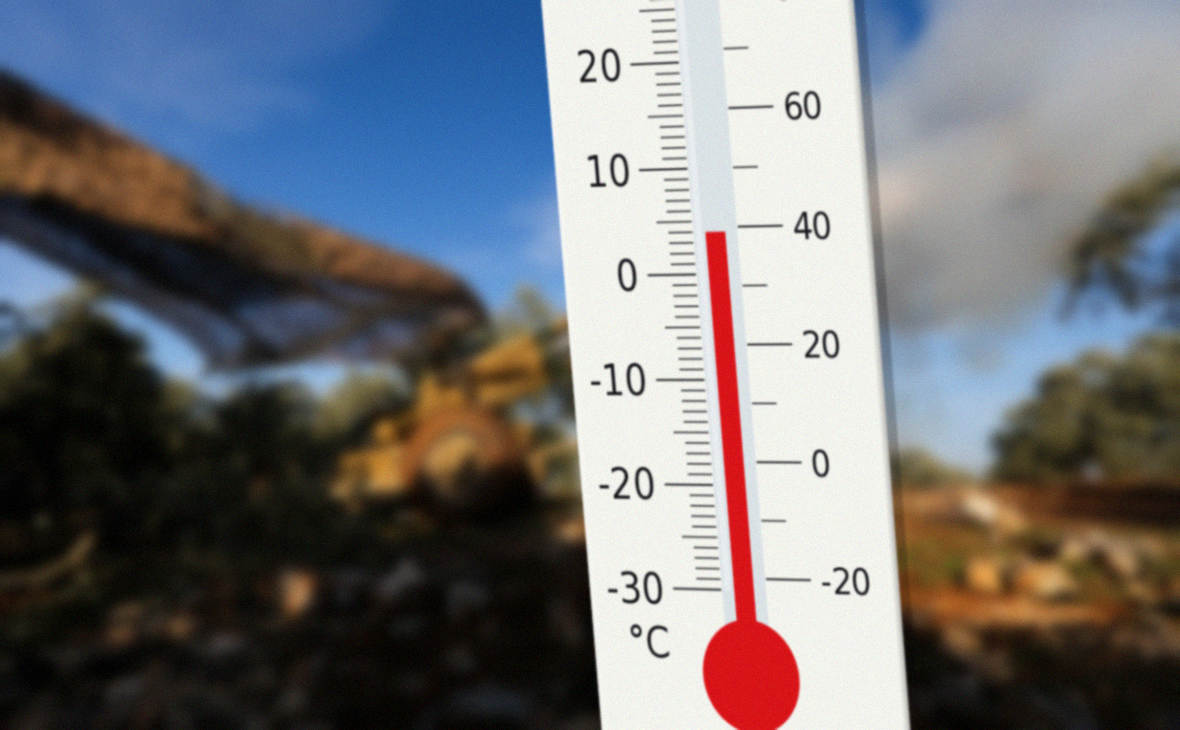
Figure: 4°C
